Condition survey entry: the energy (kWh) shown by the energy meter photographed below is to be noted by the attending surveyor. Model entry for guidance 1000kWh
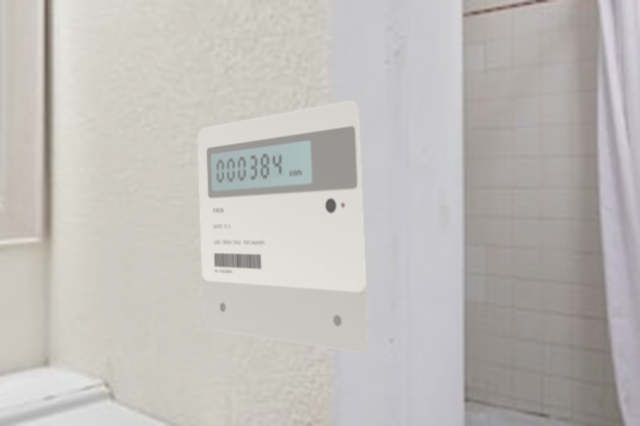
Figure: 384kWh
